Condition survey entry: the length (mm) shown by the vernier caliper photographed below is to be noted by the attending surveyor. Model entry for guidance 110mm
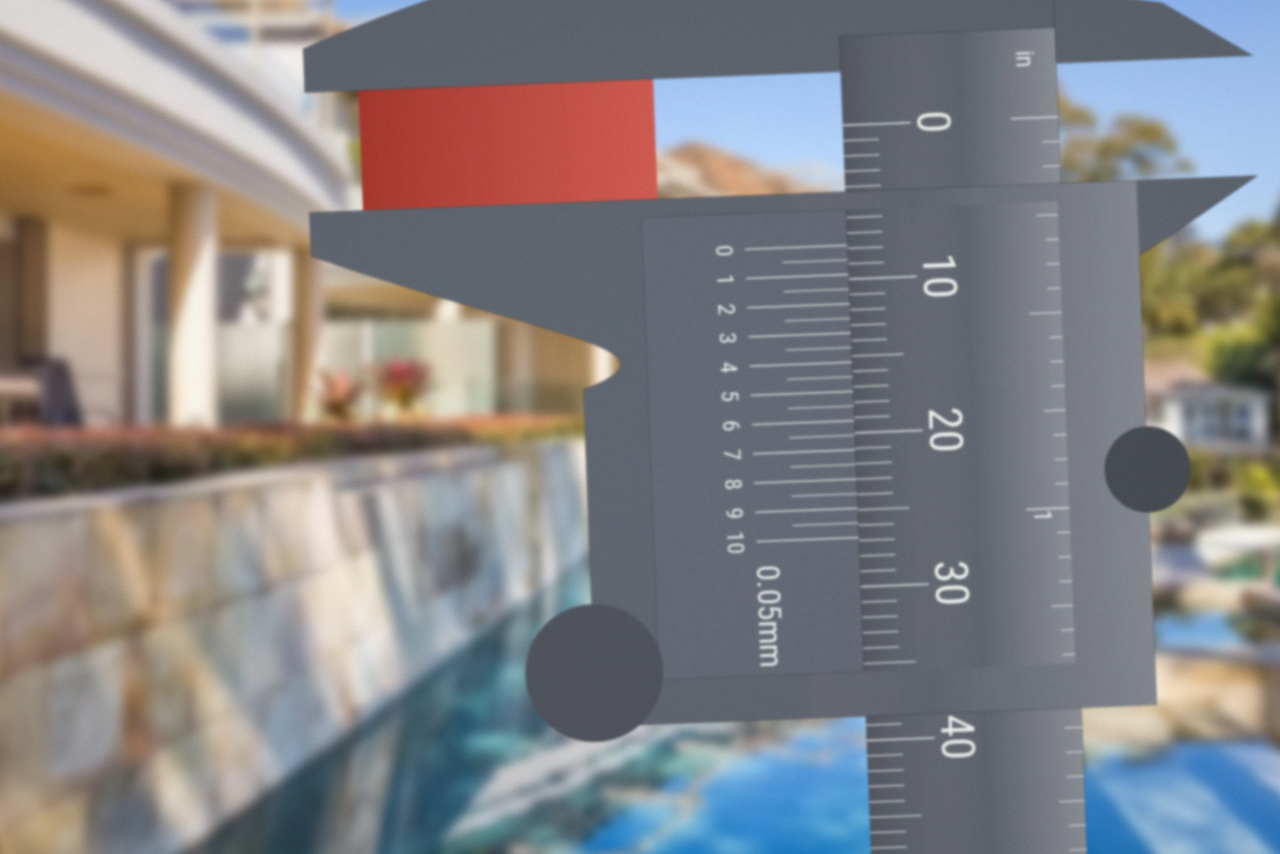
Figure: 7.8mm
